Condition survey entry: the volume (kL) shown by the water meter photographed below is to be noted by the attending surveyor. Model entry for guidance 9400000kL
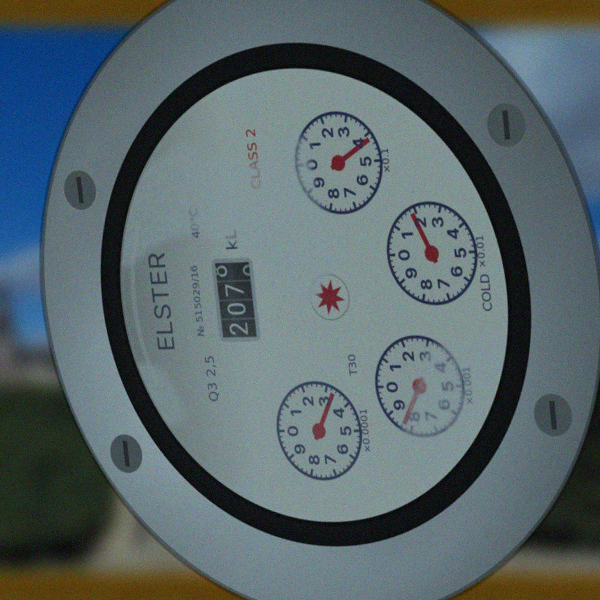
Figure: 2078.4183kL
